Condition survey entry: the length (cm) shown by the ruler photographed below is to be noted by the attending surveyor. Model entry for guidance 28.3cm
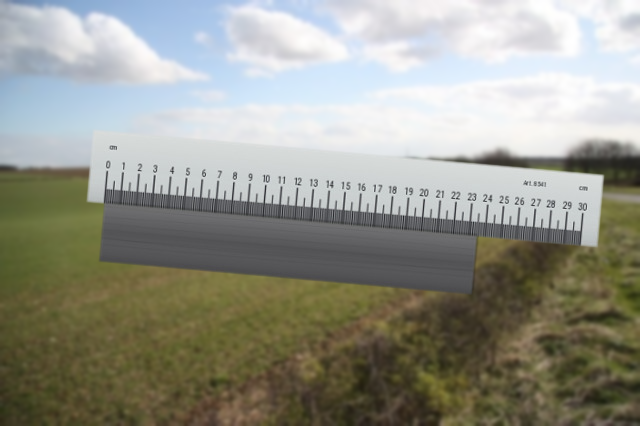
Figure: 23.5cm
